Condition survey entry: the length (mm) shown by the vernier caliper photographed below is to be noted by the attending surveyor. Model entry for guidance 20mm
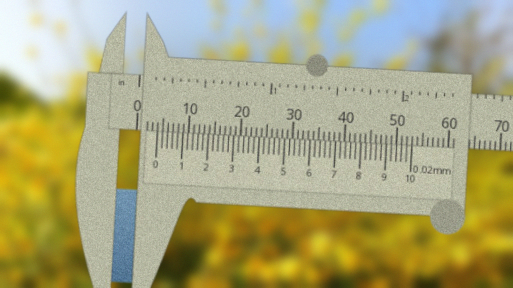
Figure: 4.0mm
